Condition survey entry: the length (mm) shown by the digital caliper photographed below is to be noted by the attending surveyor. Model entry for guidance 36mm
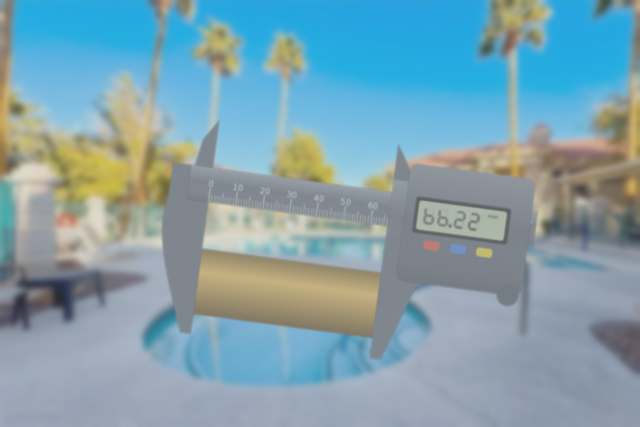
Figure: 66.22mm
